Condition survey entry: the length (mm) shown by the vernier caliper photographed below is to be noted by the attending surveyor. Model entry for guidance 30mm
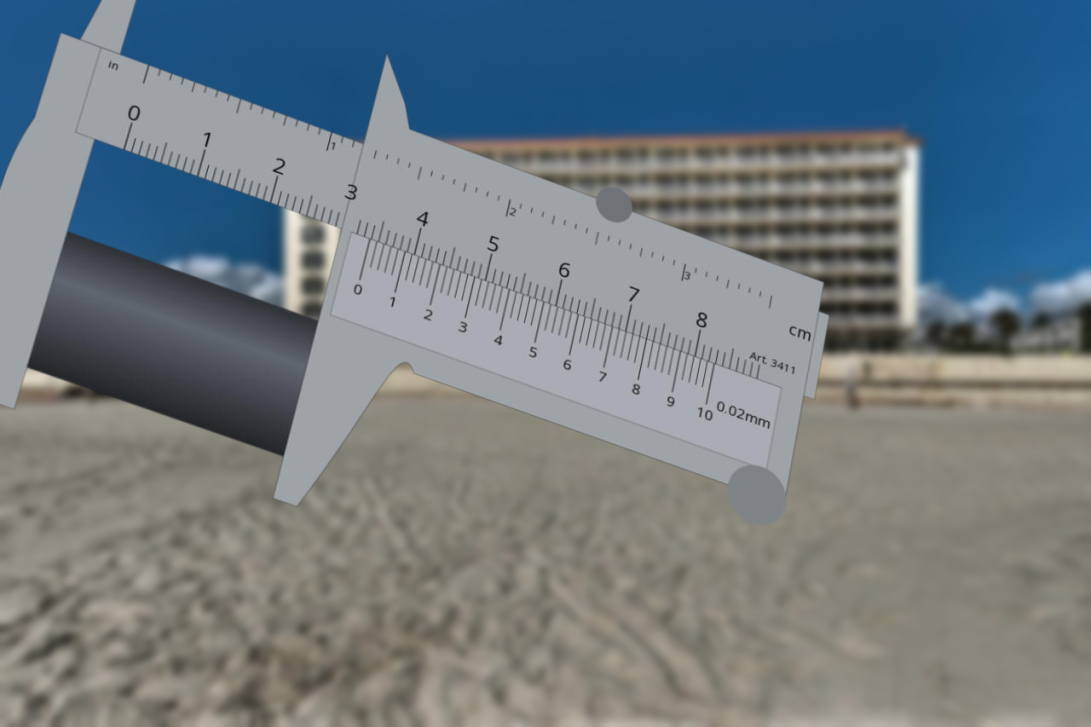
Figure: 33.8mm
